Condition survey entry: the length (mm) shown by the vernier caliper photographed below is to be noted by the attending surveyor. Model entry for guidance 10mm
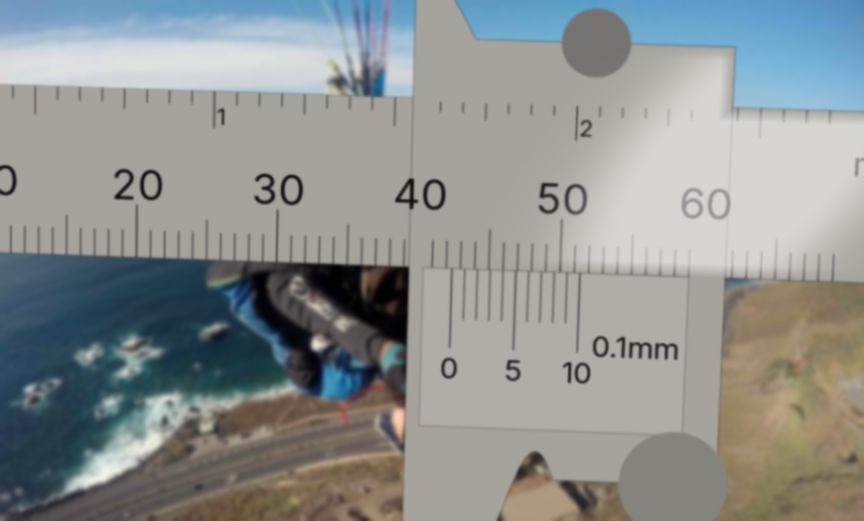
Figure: 42.4mm
